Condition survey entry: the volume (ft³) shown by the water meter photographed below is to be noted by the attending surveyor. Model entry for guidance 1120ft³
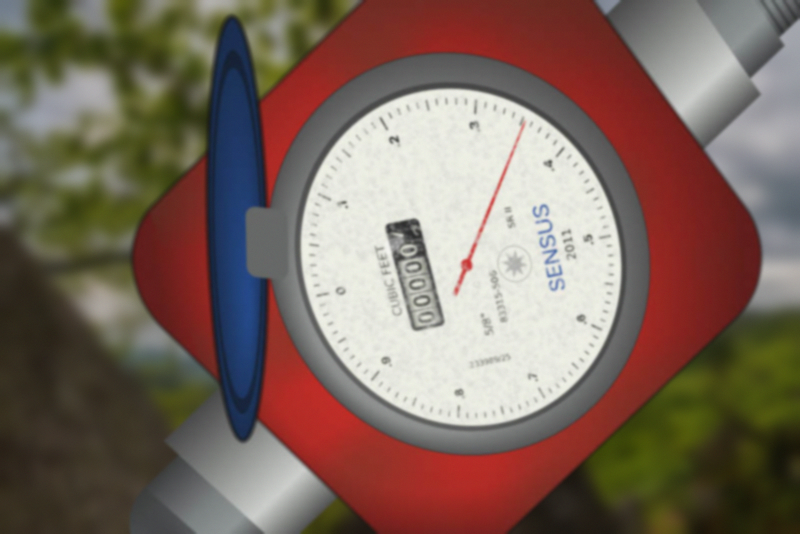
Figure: 7.35ft³
